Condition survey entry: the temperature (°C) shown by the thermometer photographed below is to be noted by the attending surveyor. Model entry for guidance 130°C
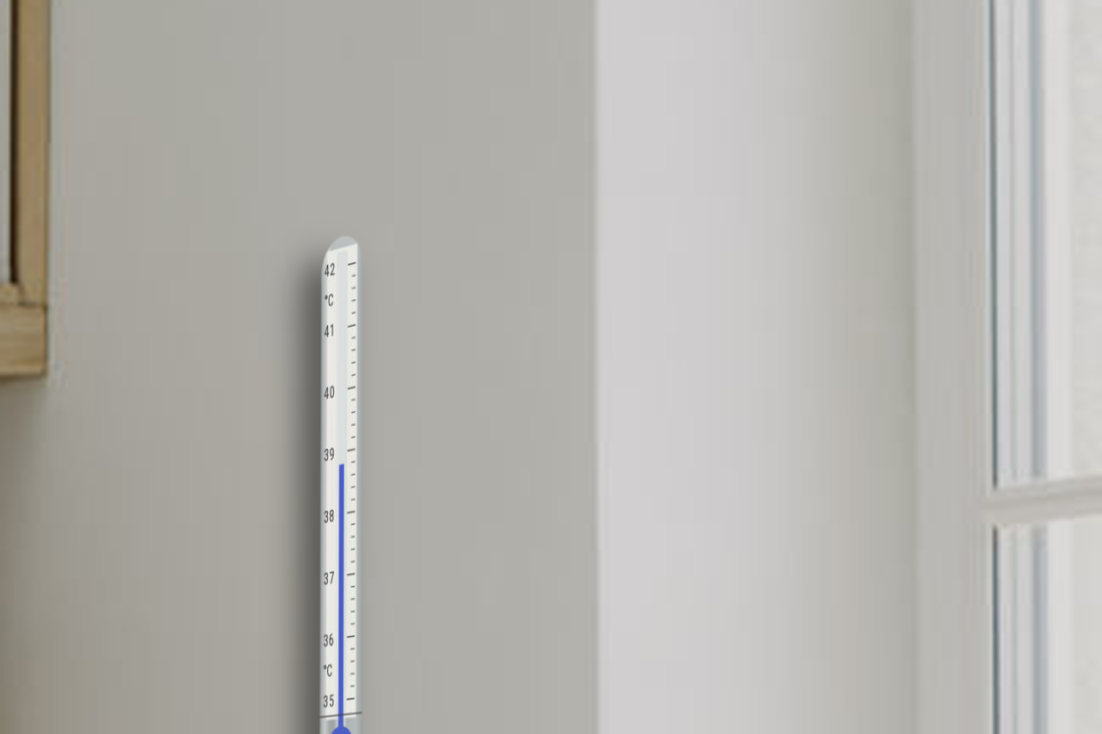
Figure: 38.8°C
